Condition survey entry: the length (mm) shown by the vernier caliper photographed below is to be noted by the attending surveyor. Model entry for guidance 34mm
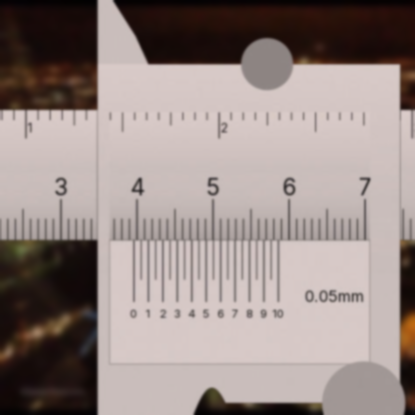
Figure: 39.6mm
